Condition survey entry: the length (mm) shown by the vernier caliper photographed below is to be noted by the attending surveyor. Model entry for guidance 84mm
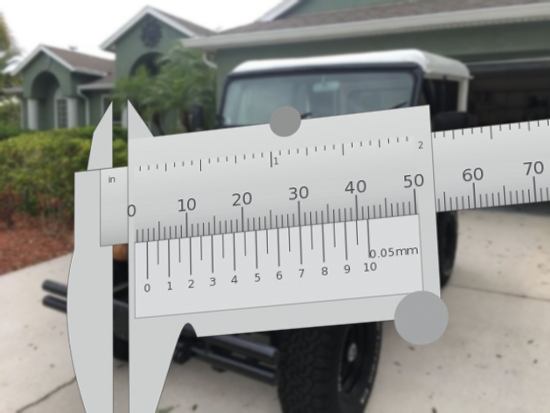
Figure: 2.8mm
